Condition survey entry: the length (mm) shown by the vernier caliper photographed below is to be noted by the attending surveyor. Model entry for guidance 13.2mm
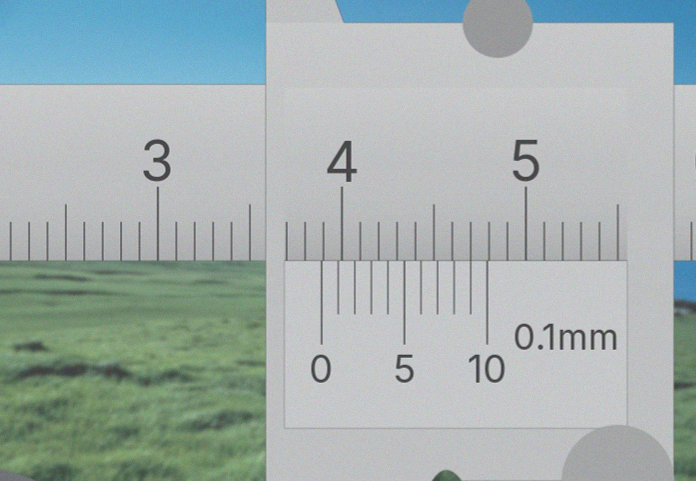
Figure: 38.9mm
